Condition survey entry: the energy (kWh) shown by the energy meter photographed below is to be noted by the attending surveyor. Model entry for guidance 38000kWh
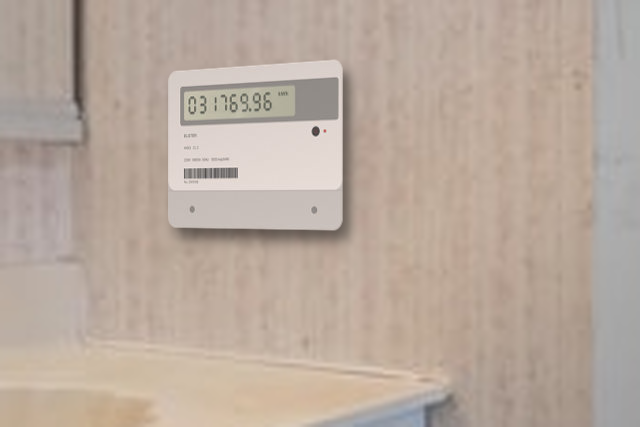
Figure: 31769.96kWh
